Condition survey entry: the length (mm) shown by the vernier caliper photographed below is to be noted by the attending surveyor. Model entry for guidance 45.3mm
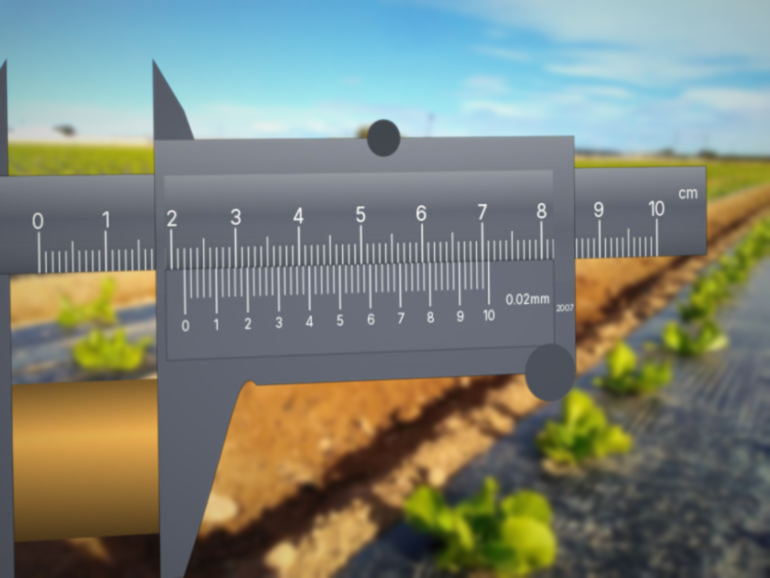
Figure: 22.0mm
